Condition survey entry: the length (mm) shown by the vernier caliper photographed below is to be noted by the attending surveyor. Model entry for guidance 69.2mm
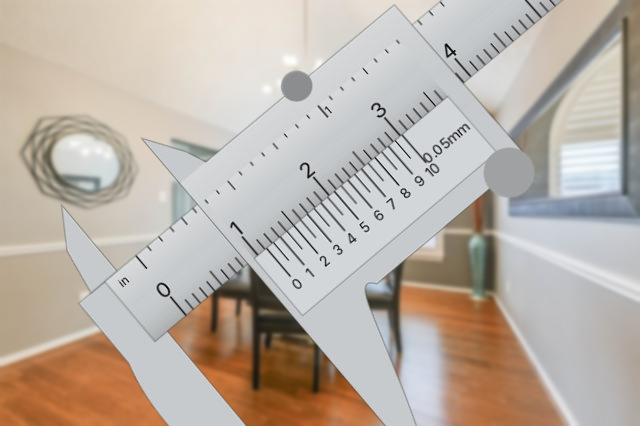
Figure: 11.2mm
